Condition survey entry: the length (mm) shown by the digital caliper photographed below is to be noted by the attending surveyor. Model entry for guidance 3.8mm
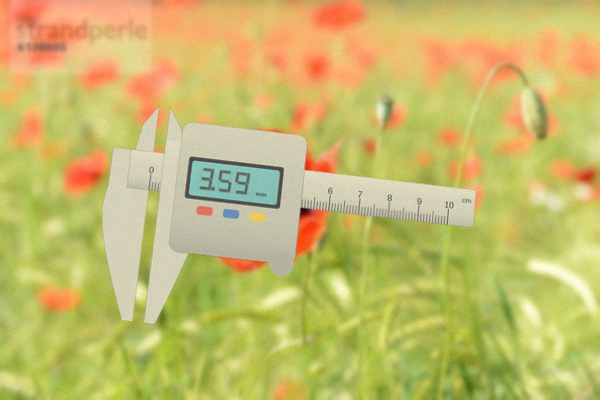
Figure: 3.59mm
